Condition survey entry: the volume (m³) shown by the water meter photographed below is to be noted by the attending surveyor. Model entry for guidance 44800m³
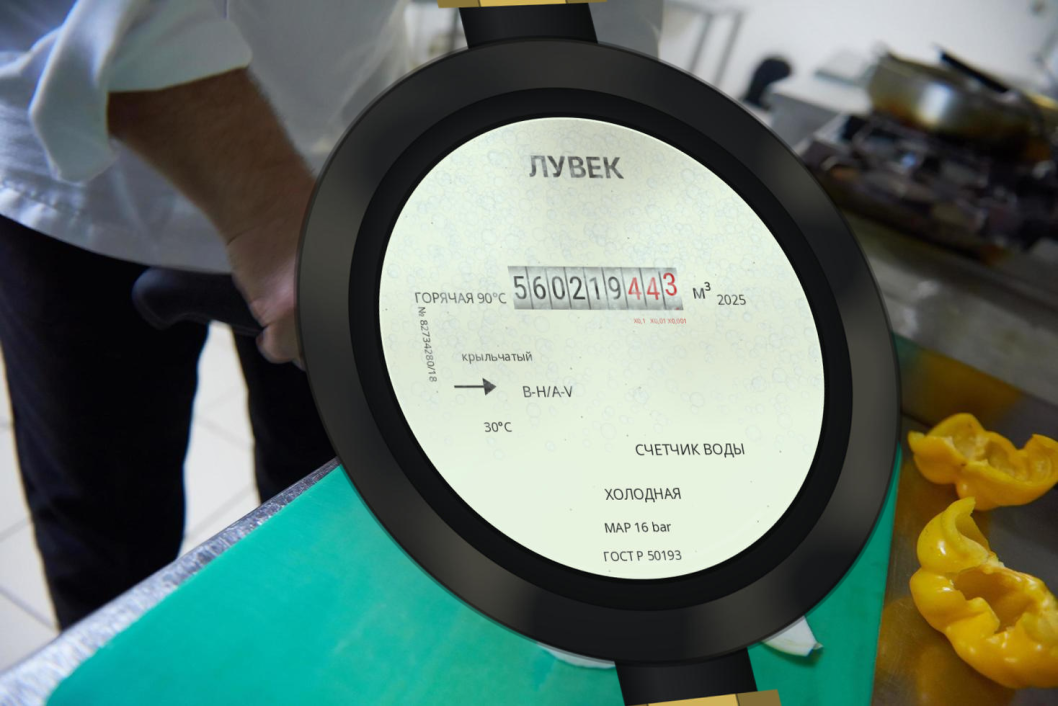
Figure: 560219.443m³
